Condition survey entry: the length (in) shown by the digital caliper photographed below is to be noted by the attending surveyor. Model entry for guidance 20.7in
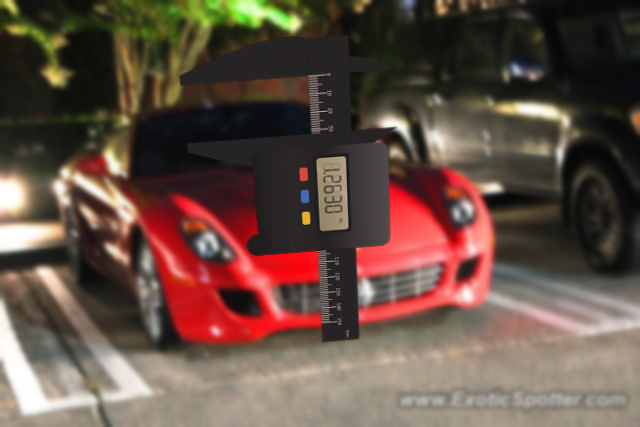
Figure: 1.2630in
